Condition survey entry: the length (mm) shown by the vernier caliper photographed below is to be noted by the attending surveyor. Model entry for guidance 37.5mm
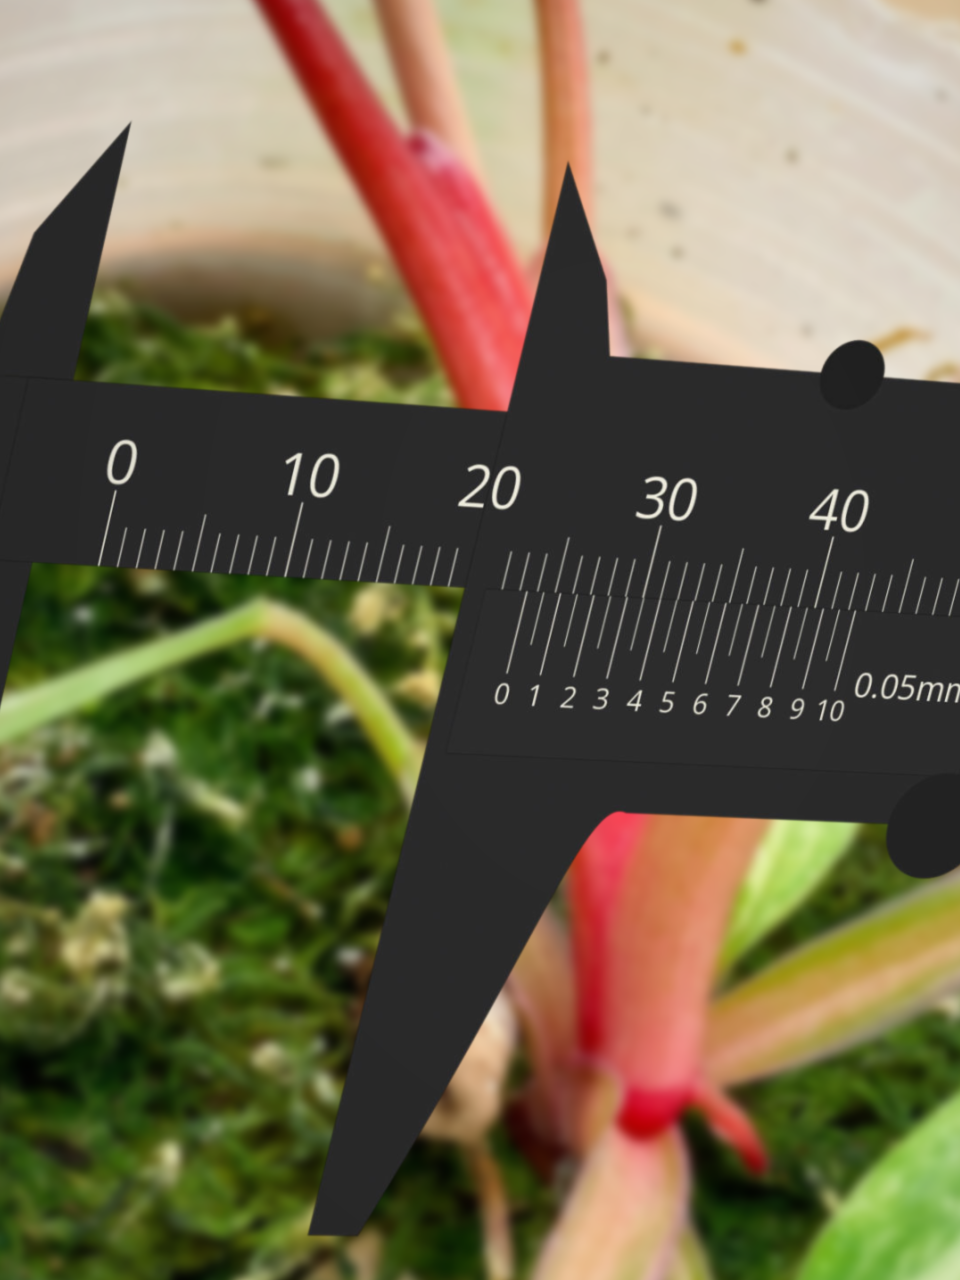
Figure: 23.4mm
